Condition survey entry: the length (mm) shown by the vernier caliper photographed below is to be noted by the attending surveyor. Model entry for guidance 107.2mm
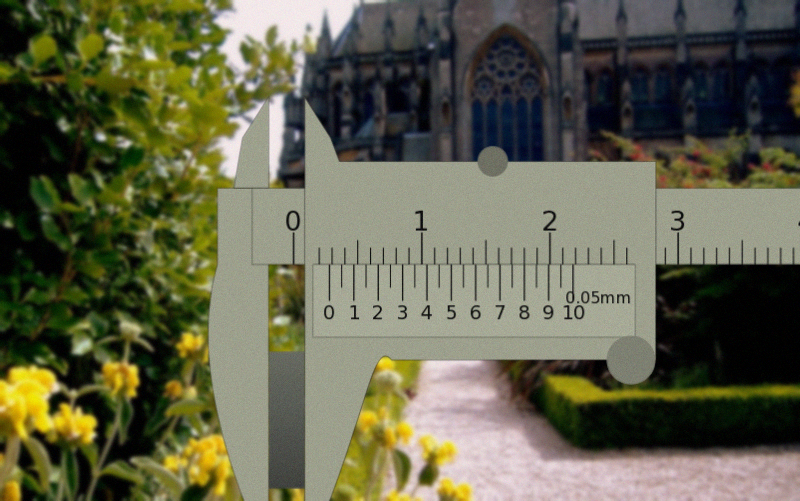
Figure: 2.8mm
